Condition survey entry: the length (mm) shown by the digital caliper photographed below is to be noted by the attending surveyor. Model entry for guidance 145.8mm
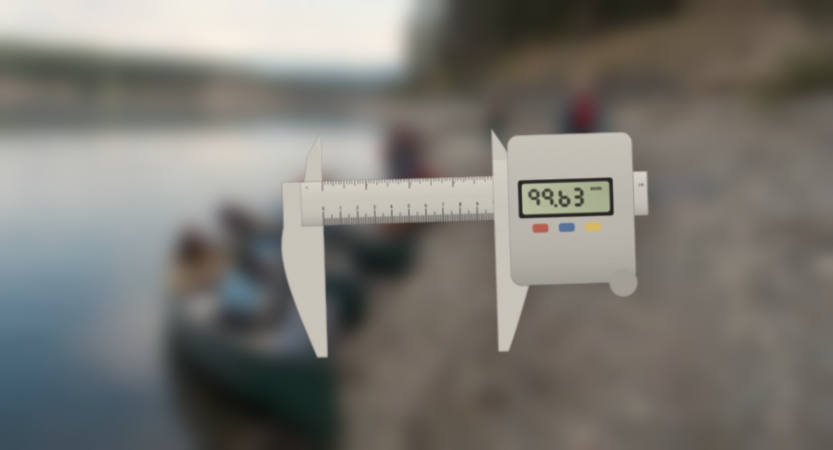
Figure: 99.63mm
